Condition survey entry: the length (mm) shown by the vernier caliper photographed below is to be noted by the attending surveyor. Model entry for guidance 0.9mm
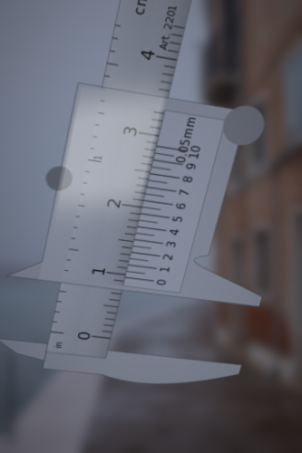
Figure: 9.6mm
